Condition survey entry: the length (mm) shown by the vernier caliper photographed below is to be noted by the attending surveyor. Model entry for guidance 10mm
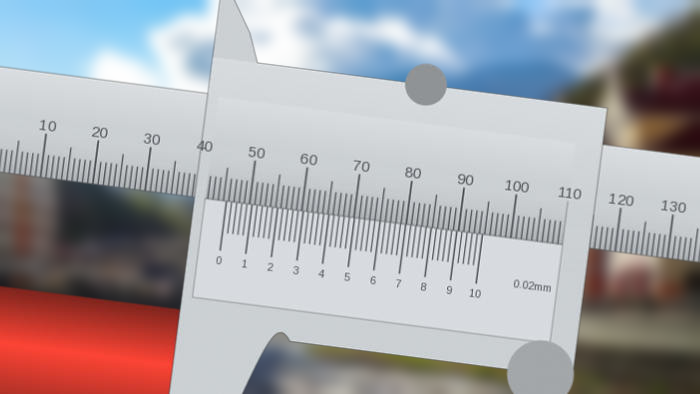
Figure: 45.6mm
